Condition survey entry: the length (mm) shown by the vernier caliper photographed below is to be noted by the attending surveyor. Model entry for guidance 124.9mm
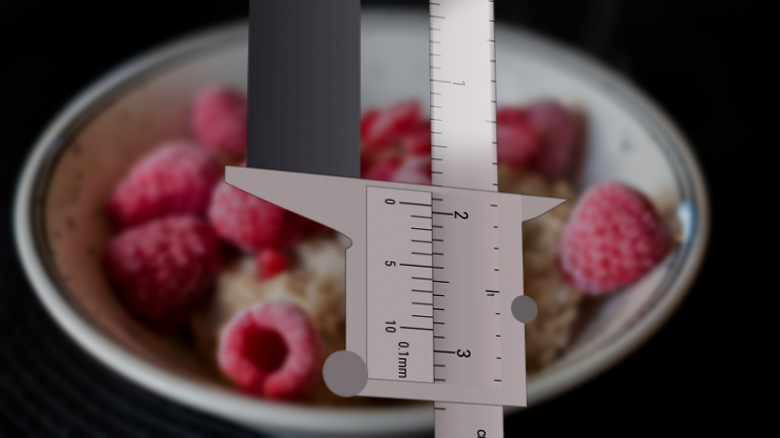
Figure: 19.5mm
